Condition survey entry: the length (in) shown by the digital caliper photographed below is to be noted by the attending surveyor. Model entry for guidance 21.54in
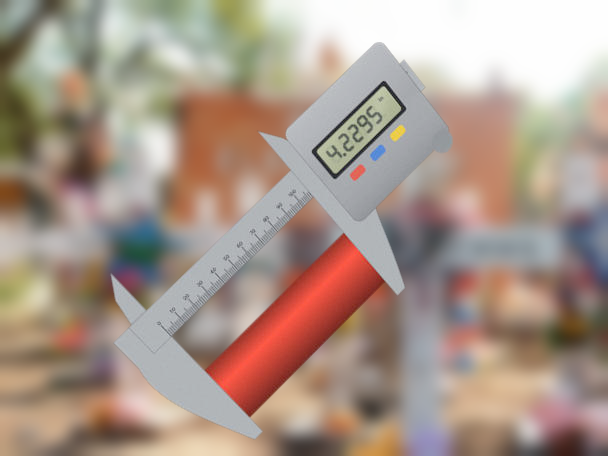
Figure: 4.2295in
